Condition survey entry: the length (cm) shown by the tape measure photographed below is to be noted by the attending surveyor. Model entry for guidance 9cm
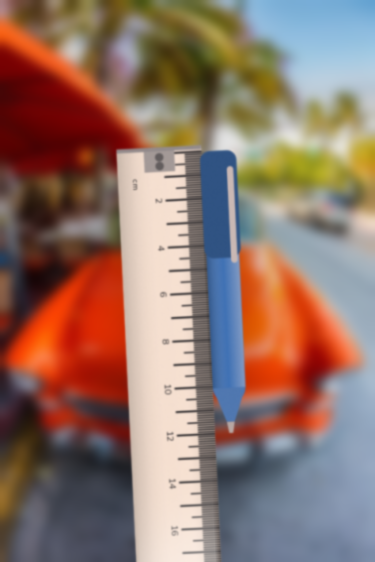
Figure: 12cm
